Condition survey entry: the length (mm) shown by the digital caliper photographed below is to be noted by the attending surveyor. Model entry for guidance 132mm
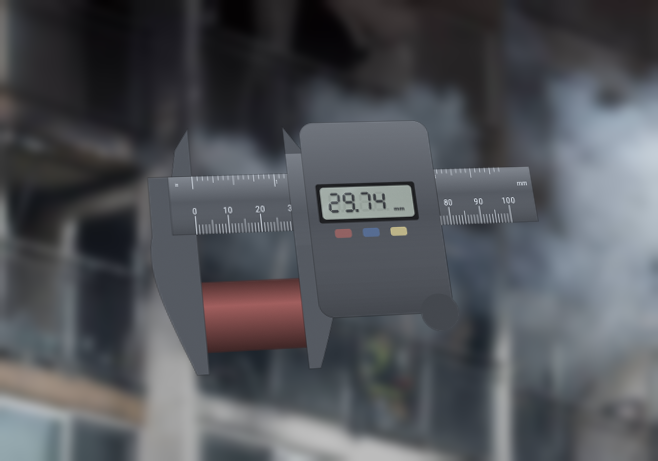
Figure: 29.74mm
